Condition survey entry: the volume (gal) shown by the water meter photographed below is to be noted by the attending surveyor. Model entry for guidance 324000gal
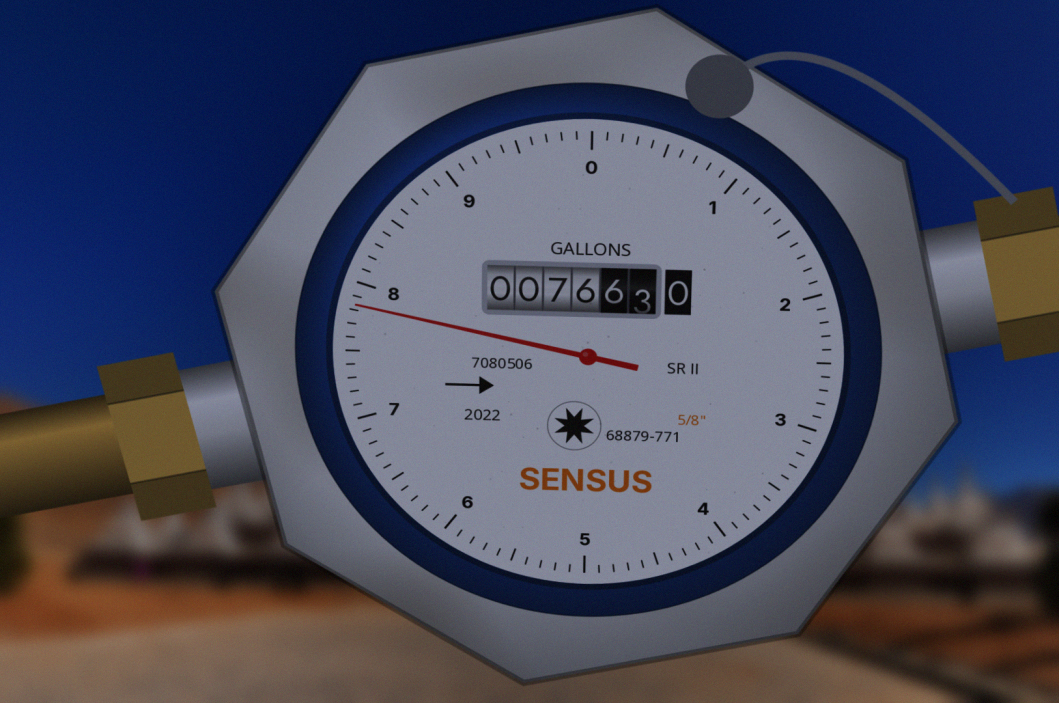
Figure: 76627.8gal
